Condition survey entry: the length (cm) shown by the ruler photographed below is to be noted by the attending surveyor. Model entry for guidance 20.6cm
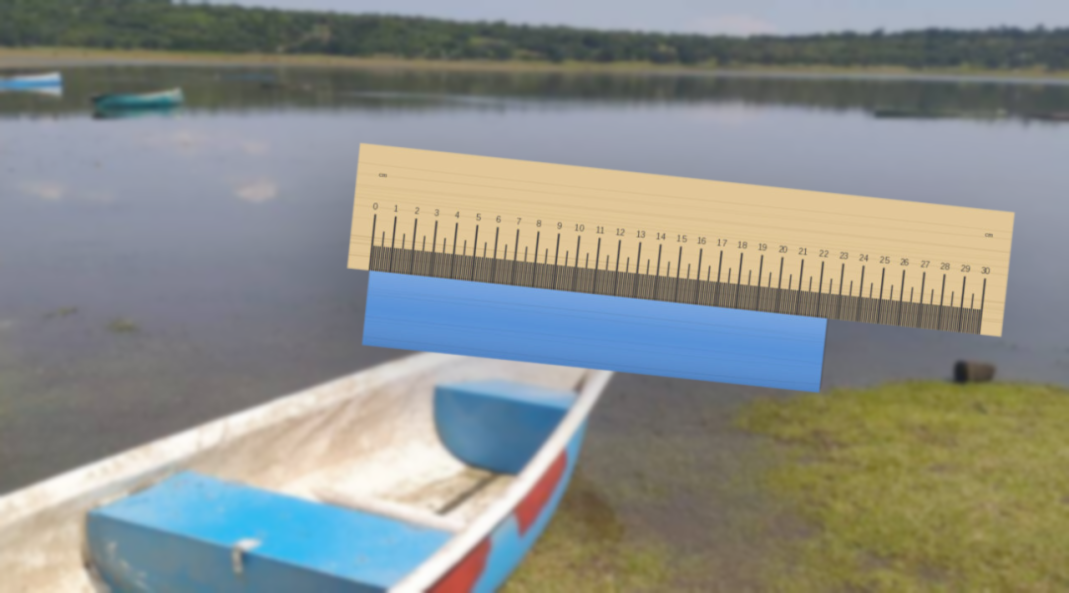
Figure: 22.5cm
